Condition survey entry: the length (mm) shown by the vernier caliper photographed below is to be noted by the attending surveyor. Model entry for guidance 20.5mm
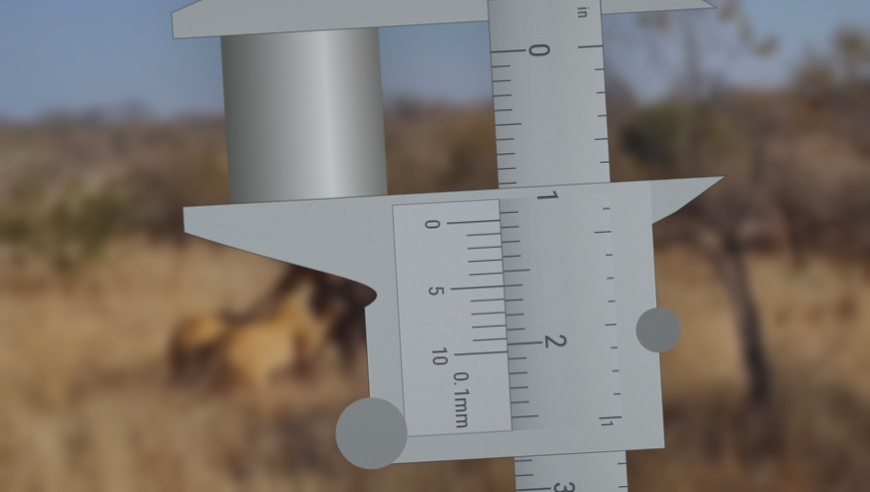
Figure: 11.5mm
